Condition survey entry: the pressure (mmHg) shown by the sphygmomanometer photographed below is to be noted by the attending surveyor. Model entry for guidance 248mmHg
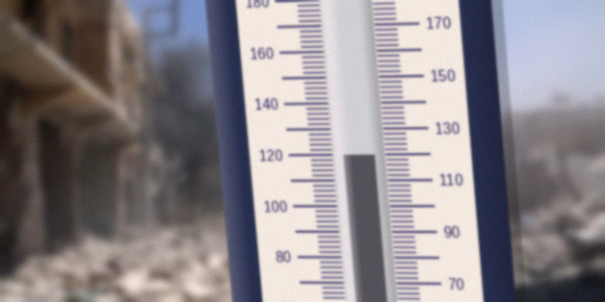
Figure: 120mmHg
